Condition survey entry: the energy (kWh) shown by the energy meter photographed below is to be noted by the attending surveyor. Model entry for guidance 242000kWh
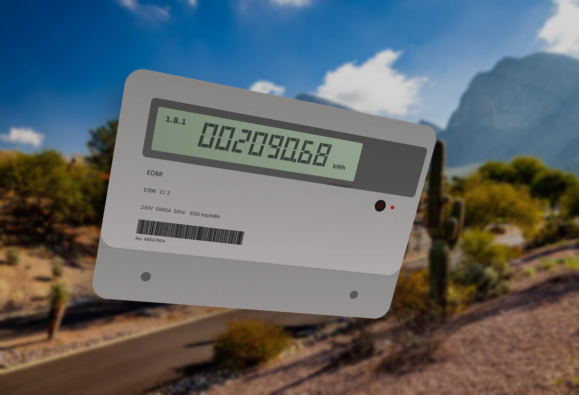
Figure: 2090.68kWh
